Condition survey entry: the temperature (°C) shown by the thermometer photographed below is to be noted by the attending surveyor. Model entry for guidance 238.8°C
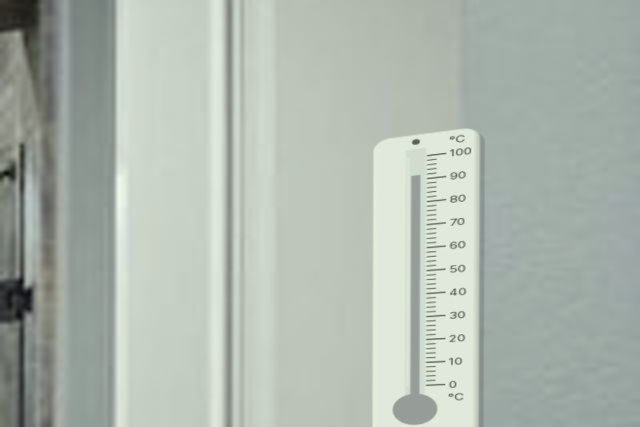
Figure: 92°C
